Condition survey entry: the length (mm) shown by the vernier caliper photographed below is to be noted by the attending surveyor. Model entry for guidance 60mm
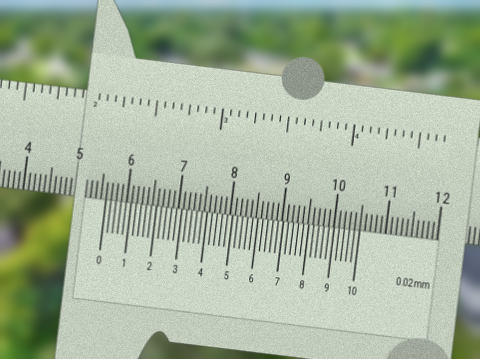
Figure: 56.0mm
